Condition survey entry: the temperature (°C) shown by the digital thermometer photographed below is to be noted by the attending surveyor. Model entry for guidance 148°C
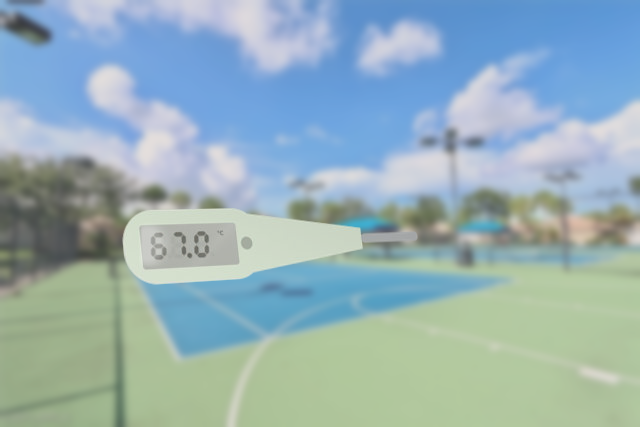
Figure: 67.0°C
